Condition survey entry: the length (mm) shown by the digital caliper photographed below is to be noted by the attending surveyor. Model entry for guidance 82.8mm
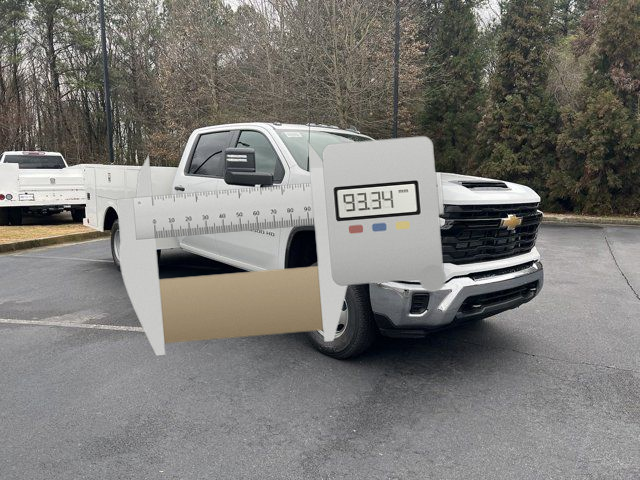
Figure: 93.34mm
